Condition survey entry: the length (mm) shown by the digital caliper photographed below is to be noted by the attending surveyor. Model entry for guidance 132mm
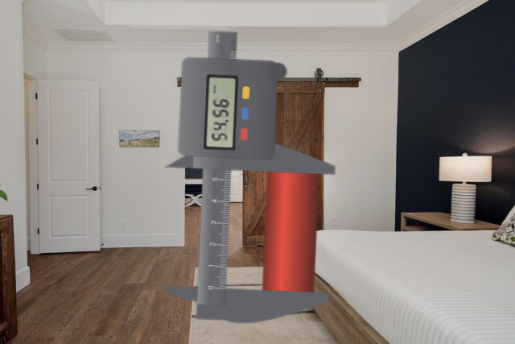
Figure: 54.56mm
